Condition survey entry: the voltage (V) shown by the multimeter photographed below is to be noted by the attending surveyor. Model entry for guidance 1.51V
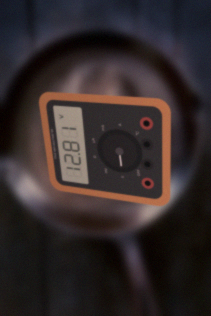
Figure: 12.81V
